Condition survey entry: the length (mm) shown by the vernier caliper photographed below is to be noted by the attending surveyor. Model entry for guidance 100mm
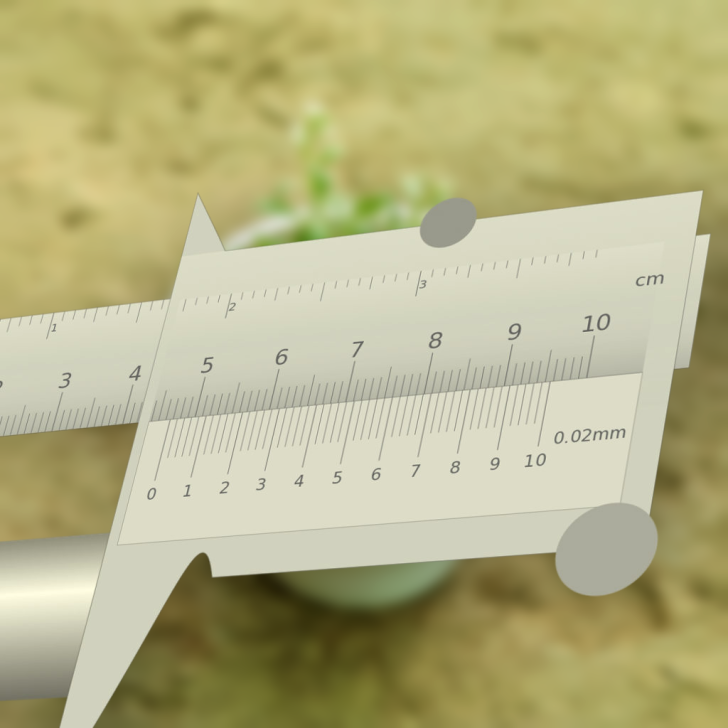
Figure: 46.6mm
